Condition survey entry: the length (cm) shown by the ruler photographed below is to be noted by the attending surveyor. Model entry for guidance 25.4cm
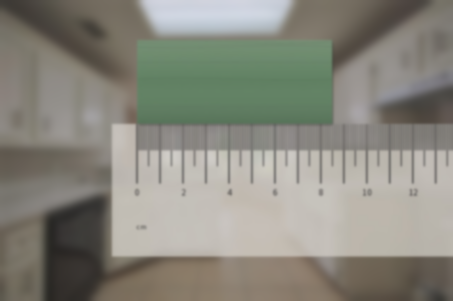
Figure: 8.5cm
